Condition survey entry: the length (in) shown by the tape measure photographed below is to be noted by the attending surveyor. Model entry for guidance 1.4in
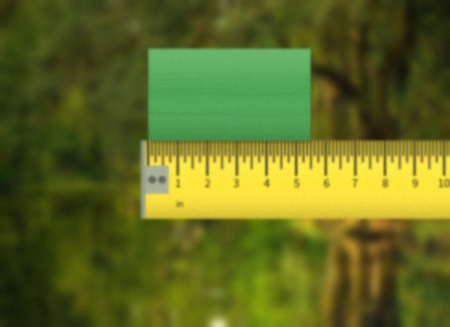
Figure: 5.5in
